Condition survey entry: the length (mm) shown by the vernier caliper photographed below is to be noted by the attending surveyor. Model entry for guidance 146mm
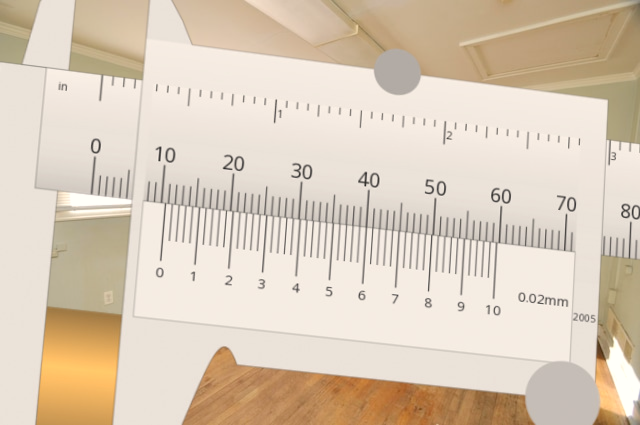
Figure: 10.6mm
